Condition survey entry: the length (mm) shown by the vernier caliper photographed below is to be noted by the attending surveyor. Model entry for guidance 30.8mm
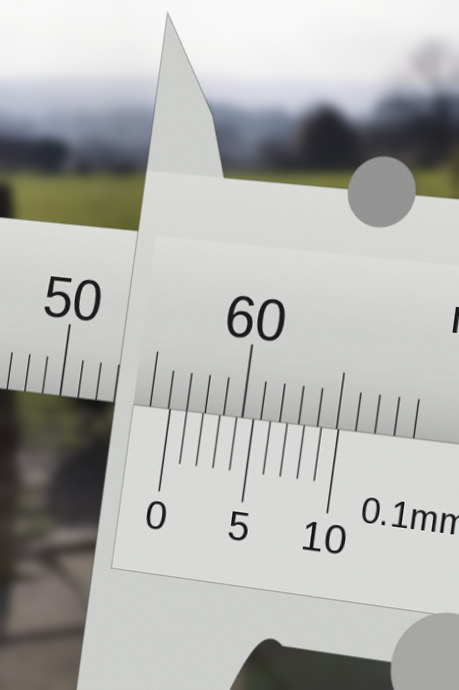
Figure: 56.1mm
